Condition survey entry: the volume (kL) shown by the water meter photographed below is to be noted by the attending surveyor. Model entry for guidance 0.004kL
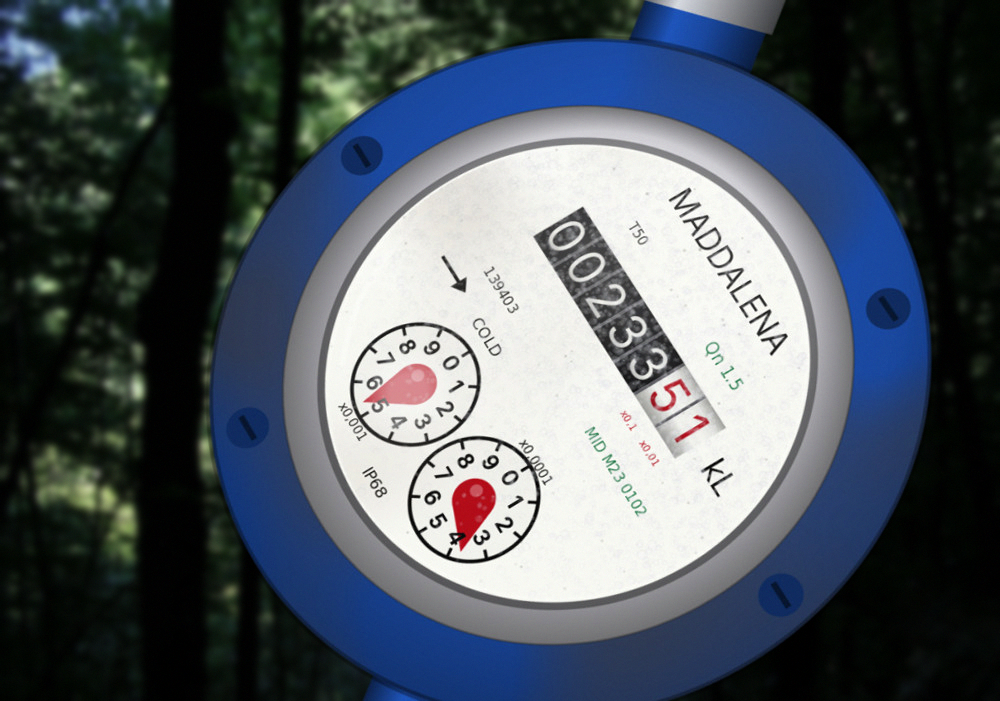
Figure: 233.5153kL
